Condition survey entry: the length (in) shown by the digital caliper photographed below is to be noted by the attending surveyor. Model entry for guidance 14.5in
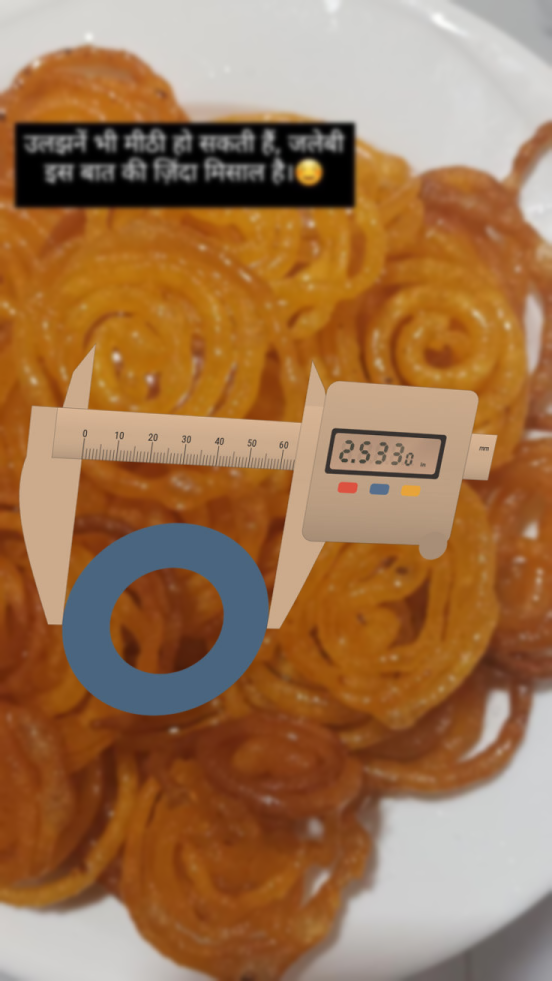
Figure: 2.5330in
